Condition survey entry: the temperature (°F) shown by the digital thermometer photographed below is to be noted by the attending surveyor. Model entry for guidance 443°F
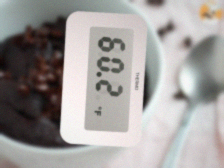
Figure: 60.2°F
